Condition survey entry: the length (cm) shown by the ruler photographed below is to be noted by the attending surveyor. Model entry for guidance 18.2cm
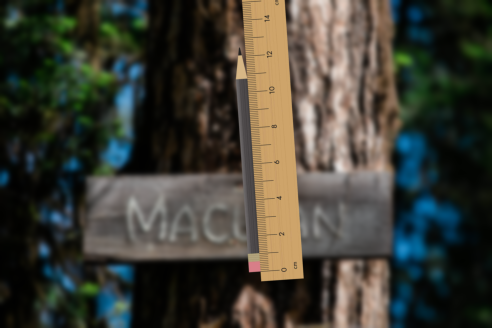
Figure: 12.5cm
